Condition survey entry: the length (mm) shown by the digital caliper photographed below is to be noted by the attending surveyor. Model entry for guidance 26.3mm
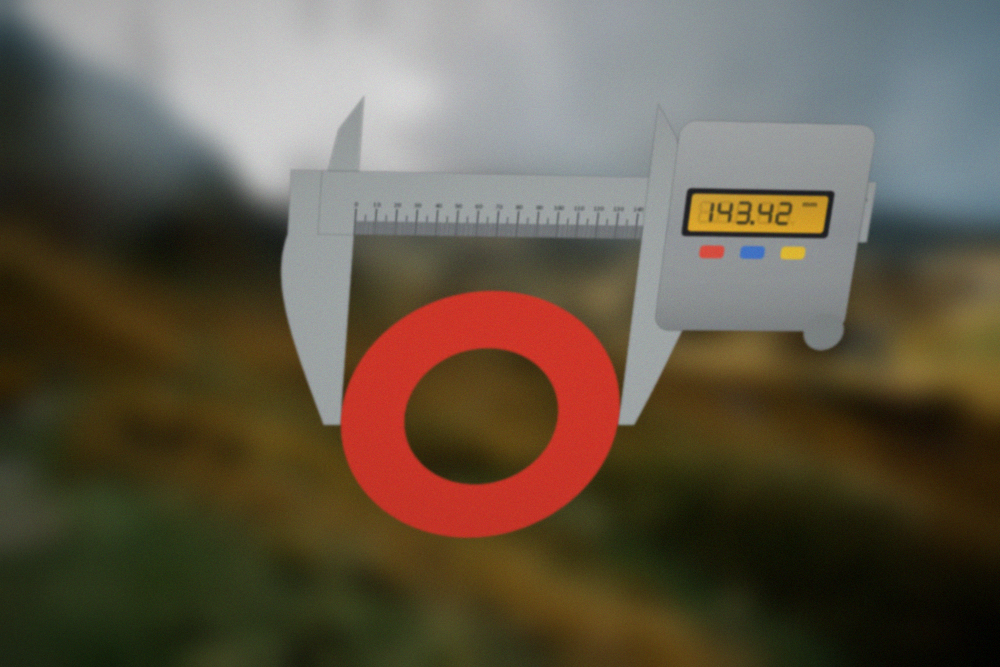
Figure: 143.42mm
